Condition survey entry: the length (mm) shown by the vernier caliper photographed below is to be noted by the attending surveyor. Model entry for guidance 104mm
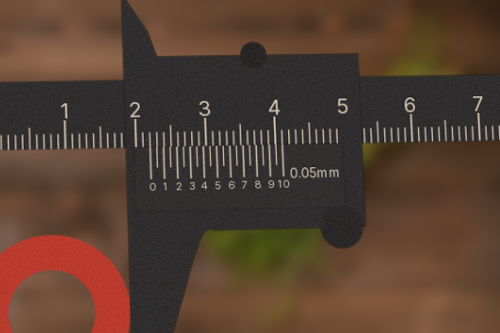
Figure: 22.0mm
